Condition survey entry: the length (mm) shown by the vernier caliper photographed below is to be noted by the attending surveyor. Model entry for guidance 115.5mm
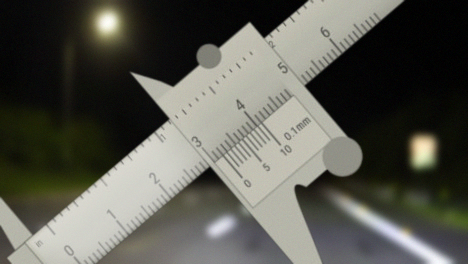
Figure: 32.0mm
